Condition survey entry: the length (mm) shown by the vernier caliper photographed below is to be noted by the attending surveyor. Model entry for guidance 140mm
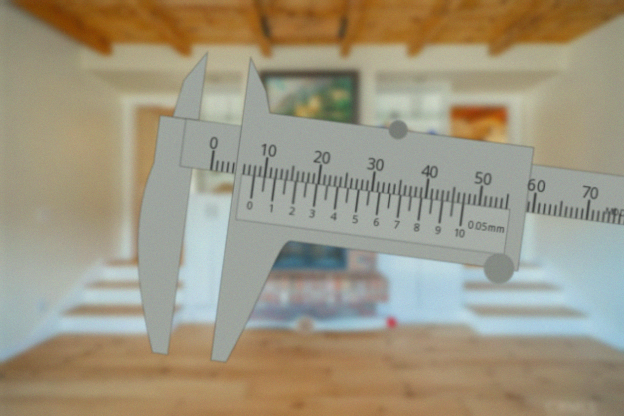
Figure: 8.0mm
